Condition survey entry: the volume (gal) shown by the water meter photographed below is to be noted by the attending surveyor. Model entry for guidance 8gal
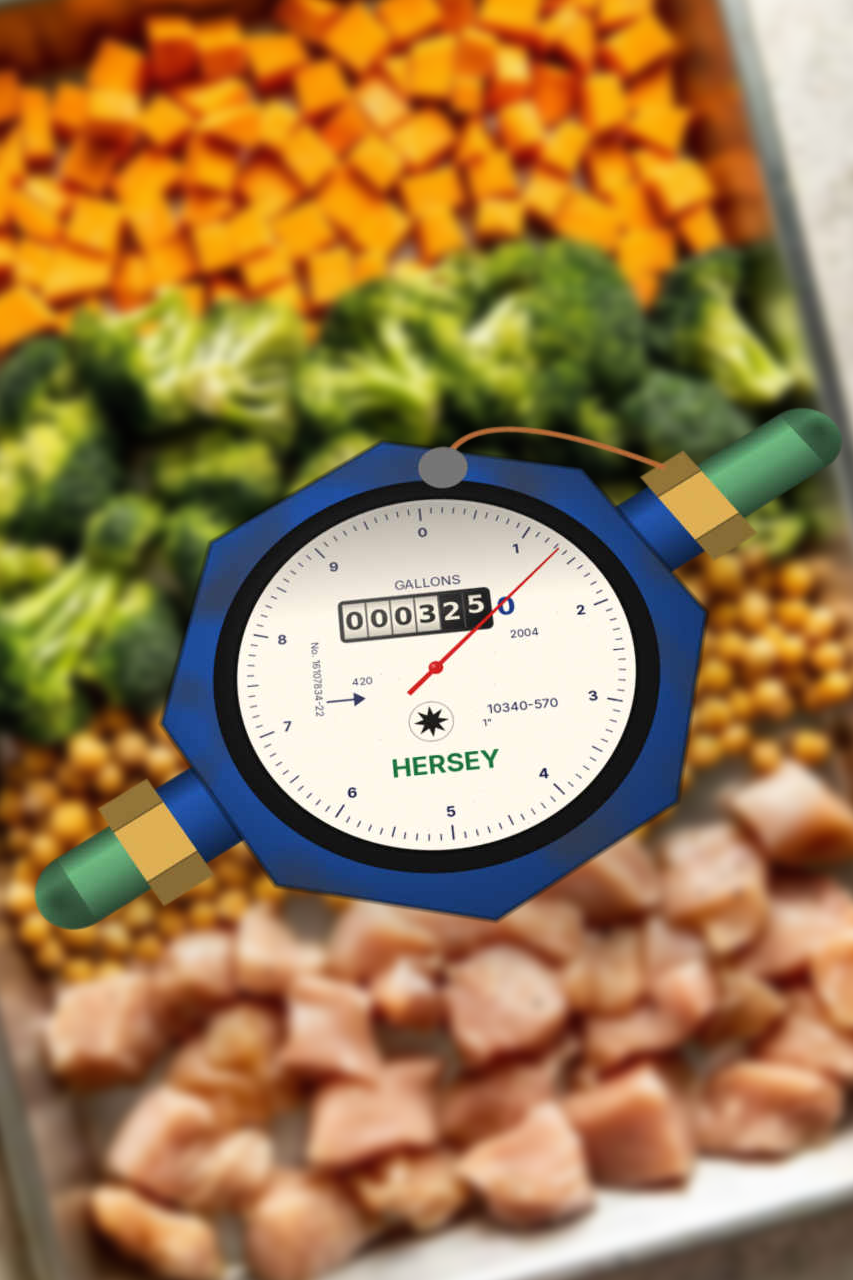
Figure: 3251.3gal
